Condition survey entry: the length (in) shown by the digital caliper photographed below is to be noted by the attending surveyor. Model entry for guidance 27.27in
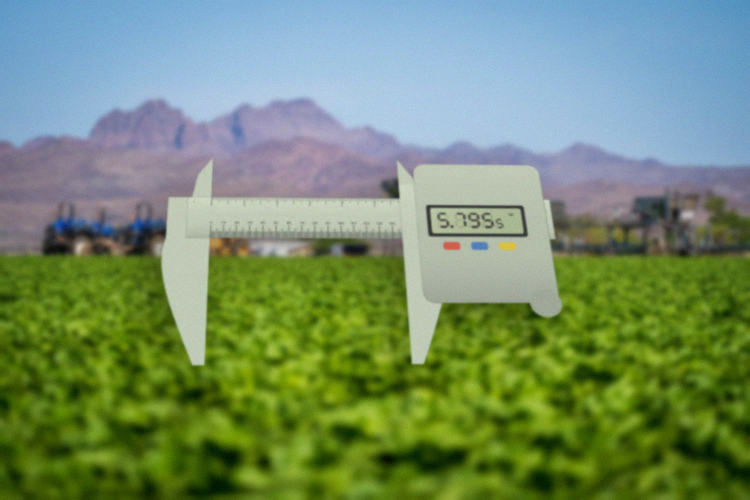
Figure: 5.7955in
